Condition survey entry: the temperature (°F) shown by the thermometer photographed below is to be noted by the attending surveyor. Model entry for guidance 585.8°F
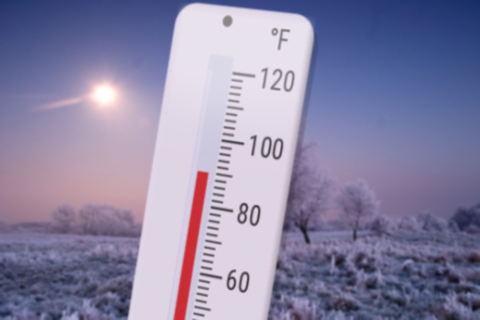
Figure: 90°F
